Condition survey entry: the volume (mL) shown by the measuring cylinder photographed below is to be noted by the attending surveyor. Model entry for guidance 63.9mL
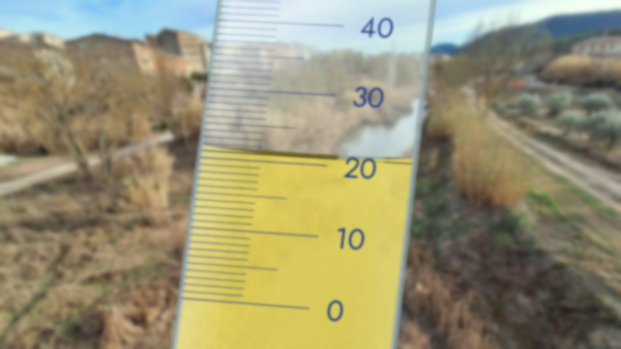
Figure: 21mL
